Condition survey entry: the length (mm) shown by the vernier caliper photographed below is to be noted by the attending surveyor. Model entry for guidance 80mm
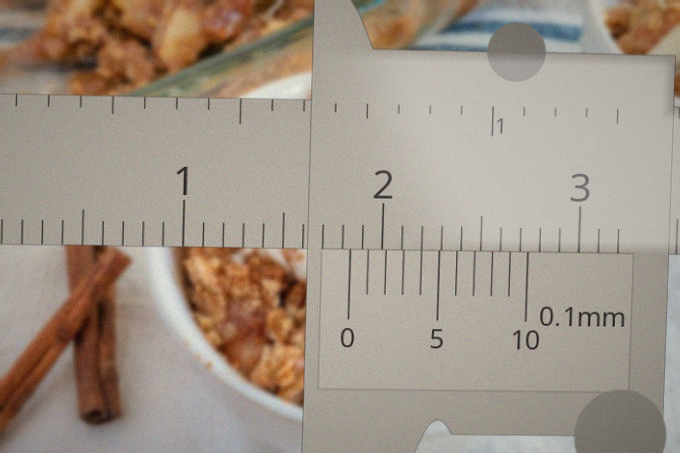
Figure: 18.4mm
